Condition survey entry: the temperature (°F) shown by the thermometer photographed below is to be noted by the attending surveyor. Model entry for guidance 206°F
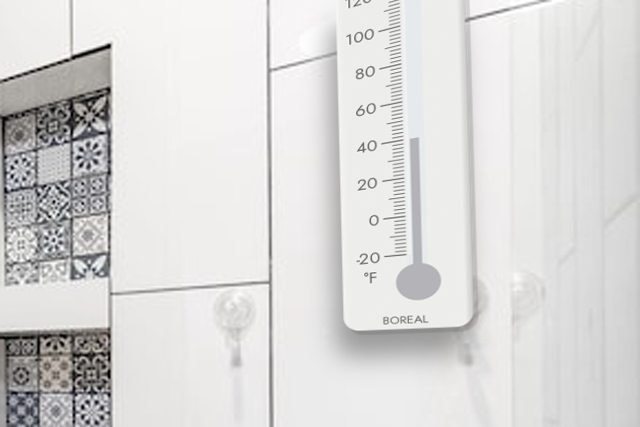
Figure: 40°F
